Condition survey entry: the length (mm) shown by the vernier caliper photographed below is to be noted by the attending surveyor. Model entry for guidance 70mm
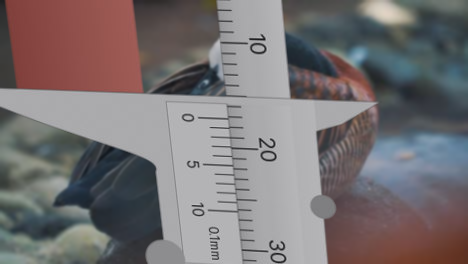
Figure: 17.2mm
